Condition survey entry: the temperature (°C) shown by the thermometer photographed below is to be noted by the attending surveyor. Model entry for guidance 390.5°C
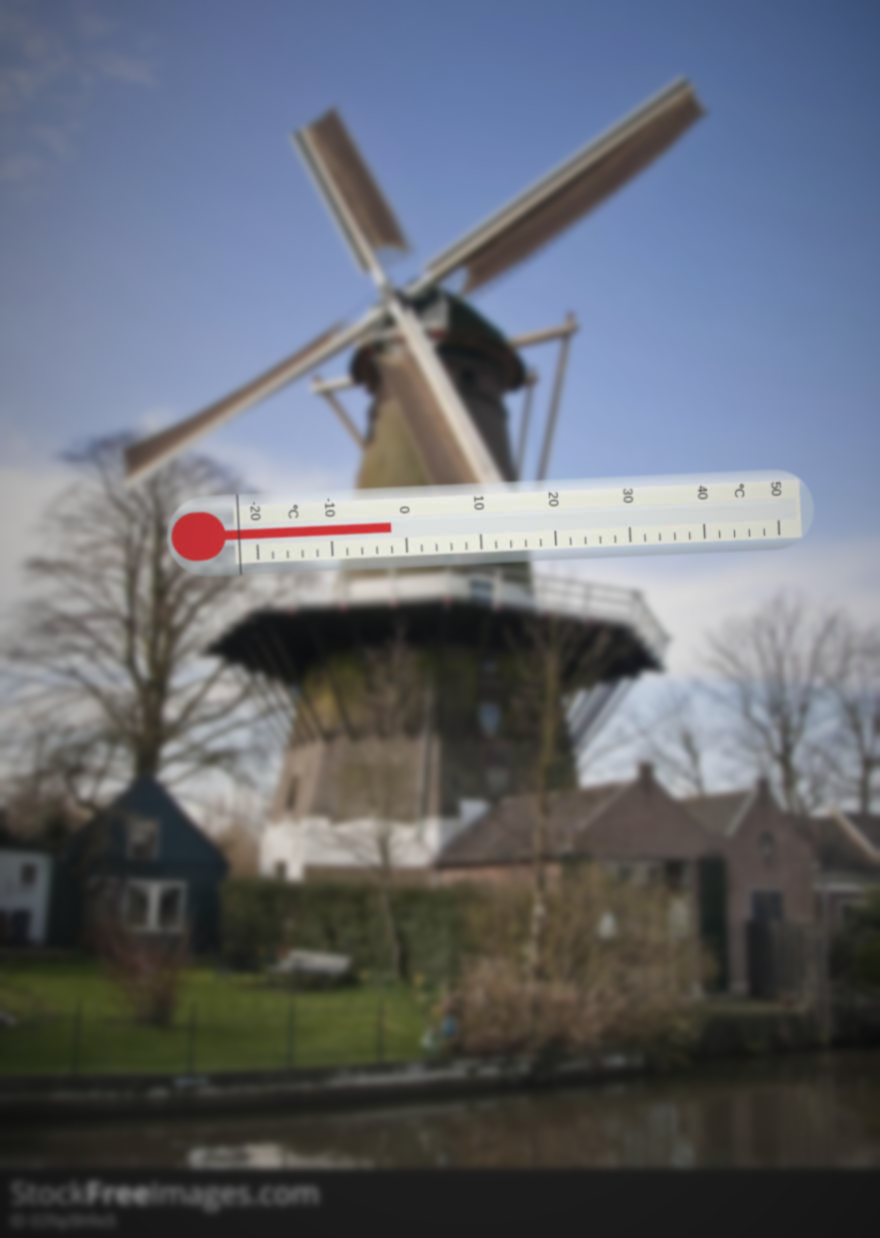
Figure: -2°C
